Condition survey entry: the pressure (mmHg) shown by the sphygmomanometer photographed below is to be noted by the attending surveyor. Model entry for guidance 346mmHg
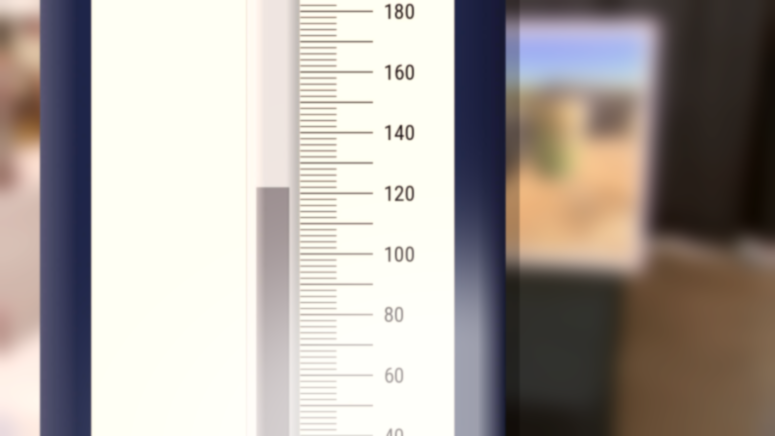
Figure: 122mmHg
